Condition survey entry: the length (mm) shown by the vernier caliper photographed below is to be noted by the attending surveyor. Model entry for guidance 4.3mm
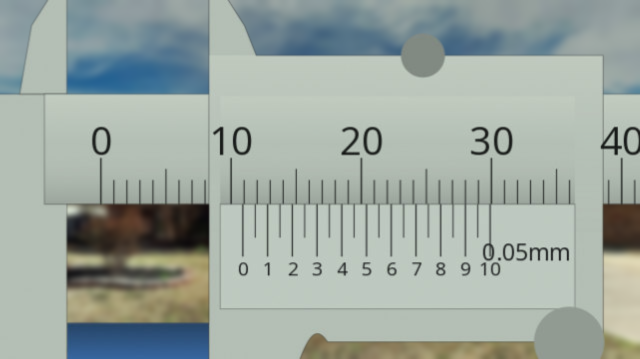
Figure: 10.9mm
